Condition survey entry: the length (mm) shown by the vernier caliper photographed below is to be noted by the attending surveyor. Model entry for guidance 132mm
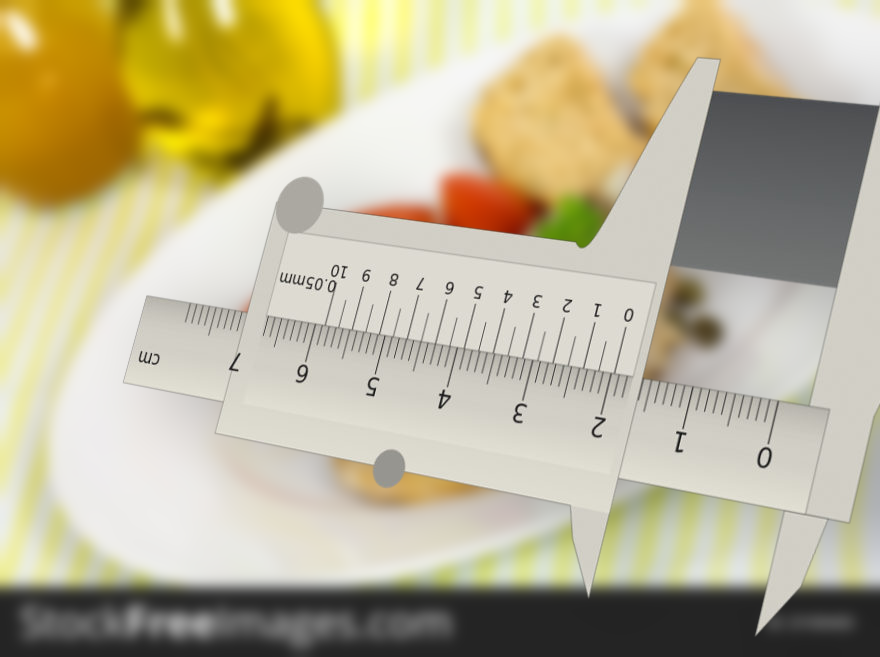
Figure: 19.6mm
